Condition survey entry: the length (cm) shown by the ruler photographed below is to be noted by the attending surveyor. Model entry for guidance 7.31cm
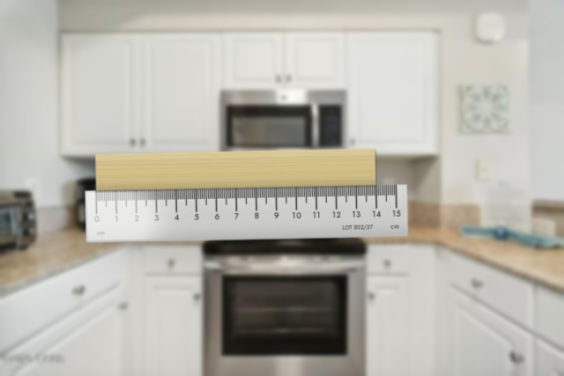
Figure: 14cm
